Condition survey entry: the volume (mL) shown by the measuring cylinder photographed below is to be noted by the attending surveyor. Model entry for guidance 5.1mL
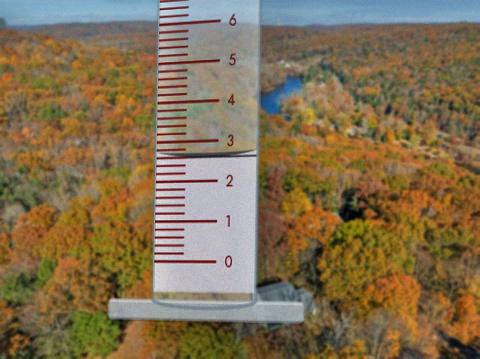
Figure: 2.6mL
